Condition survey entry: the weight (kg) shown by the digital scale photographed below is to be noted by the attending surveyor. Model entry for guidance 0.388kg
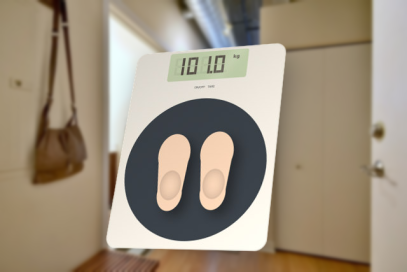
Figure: 101.0kg
